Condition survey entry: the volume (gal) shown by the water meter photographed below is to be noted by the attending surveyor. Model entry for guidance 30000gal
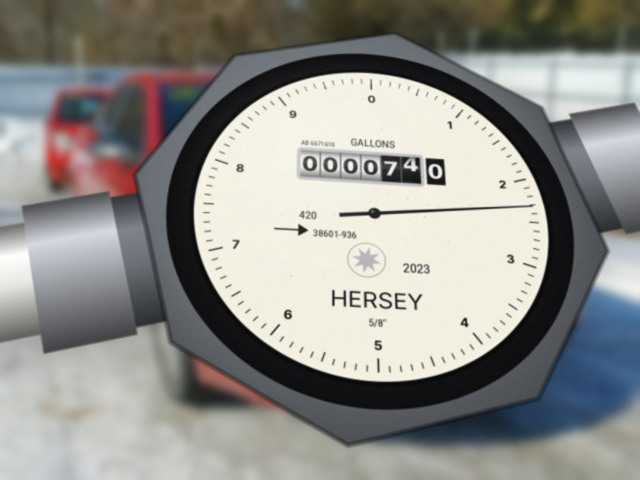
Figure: 742.3gal
